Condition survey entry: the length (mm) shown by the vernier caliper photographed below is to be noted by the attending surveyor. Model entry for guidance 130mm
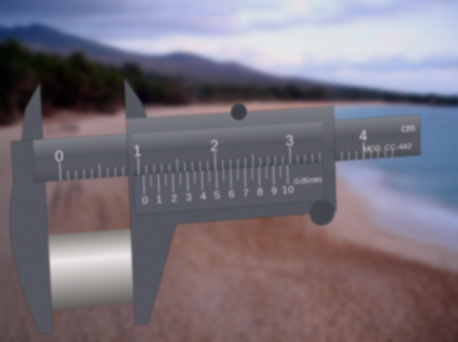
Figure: 10.6mm
